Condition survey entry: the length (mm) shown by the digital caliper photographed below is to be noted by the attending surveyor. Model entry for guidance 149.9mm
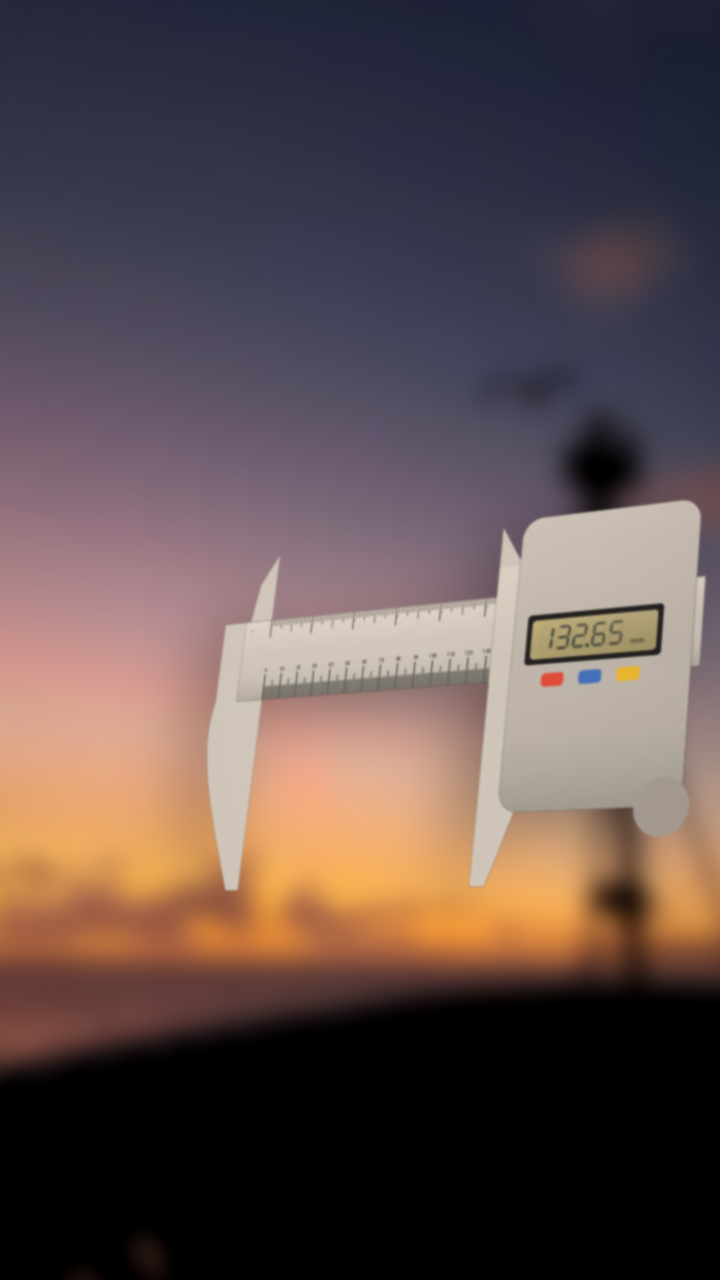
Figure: 132.65mm
